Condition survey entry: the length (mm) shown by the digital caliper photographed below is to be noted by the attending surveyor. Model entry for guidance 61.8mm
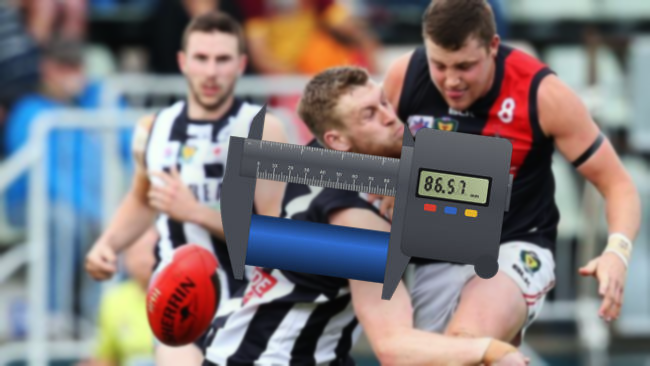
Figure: 86.57mm
